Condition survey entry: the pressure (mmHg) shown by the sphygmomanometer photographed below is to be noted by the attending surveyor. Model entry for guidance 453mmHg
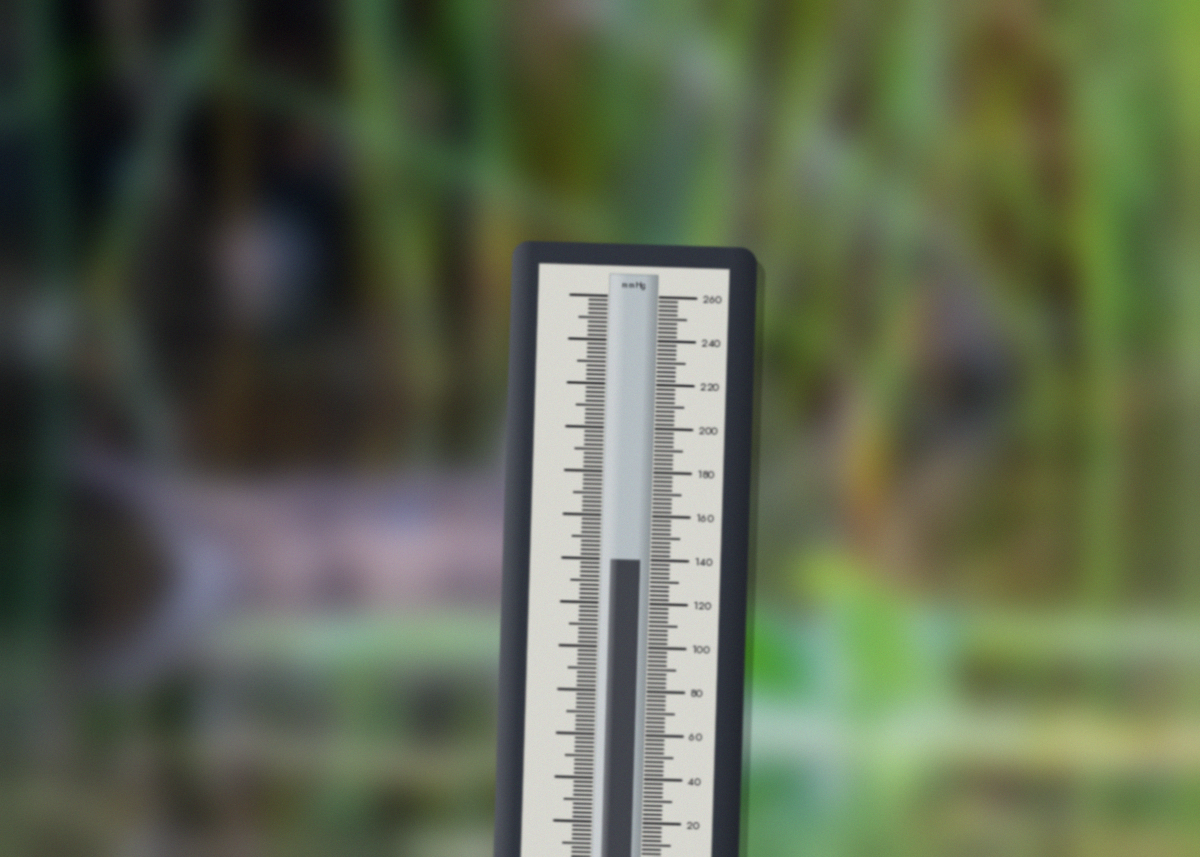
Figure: 140mmHg
